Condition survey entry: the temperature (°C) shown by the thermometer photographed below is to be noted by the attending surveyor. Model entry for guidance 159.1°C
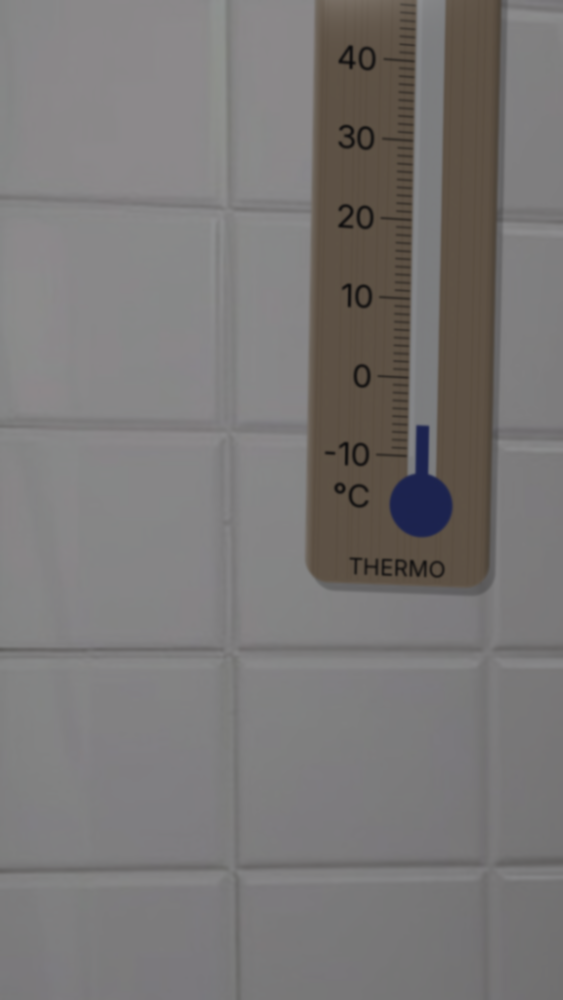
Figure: -6°C
